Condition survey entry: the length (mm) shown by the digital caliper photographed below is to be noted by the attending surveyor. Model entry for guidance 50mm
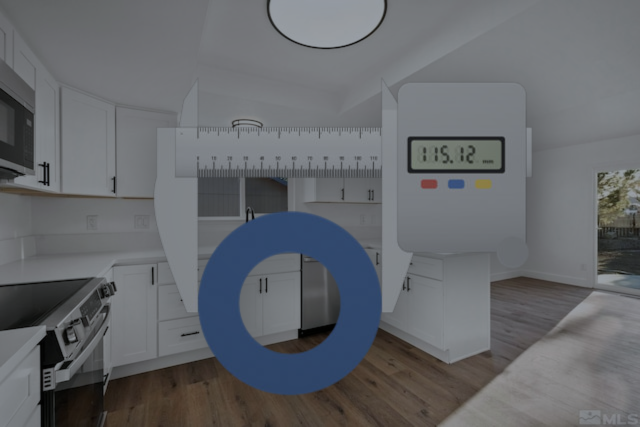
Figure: 115.12mm
